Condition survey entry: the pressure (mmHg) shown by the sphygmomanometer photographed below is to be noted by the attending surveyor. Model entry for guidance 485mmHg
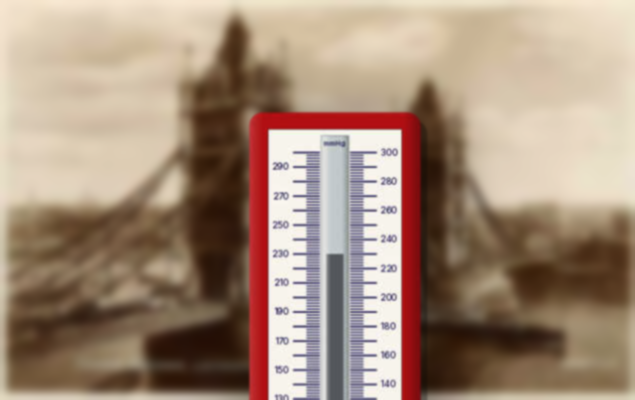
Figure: 230mmHg
